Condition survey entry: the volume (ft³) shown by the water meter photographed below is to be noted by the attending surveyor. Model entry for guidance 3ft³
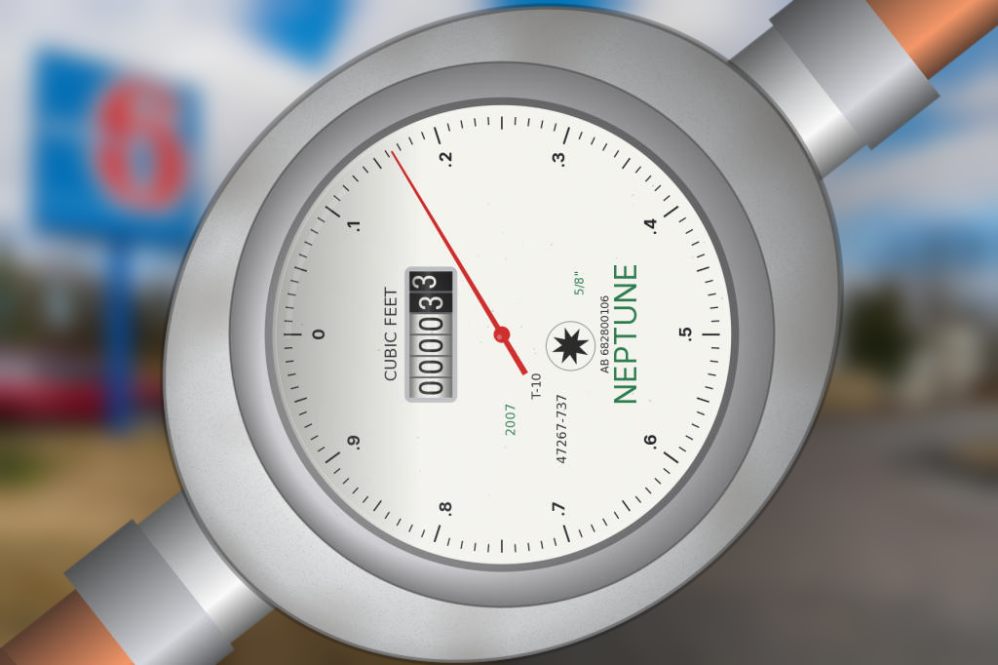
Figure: 33.16ft³
